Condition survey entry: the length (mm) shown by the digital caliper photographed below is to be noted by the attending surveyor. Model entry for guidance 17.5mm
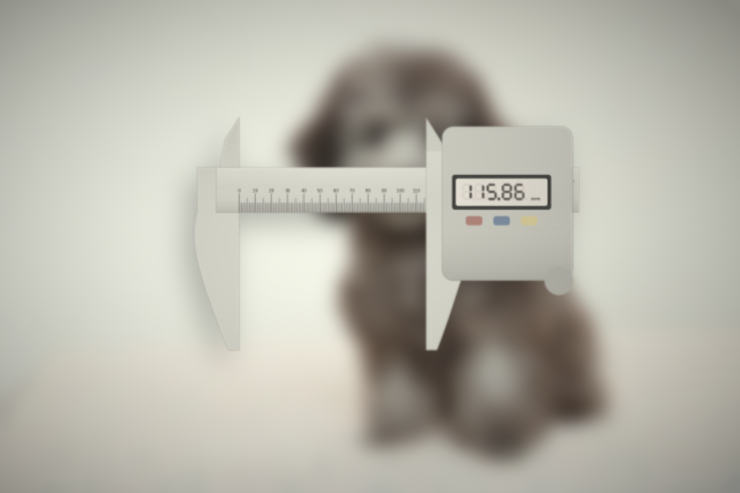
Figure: 115.86mm
